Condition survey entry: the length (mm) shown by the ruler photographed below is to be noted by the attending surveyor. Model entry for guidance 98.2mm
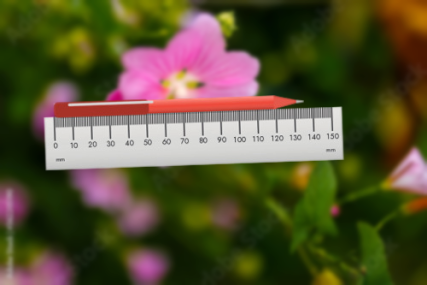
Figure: 135mm
